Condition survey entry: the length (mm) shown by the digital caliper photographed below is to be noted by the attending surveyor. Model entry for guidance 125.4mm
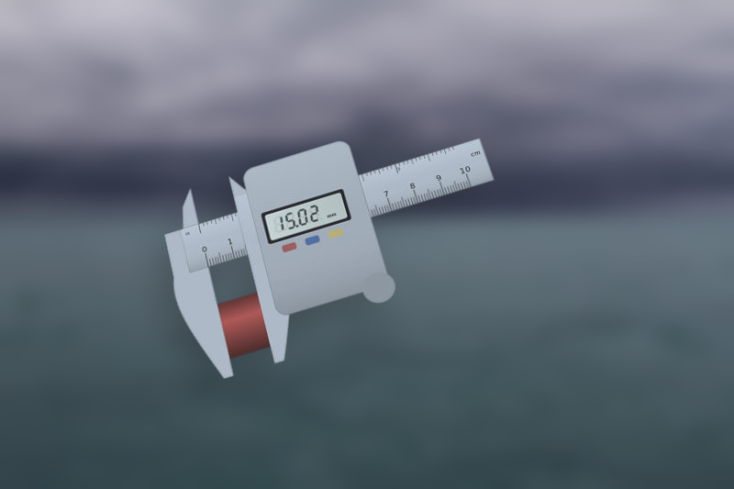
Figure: 15.02mm
